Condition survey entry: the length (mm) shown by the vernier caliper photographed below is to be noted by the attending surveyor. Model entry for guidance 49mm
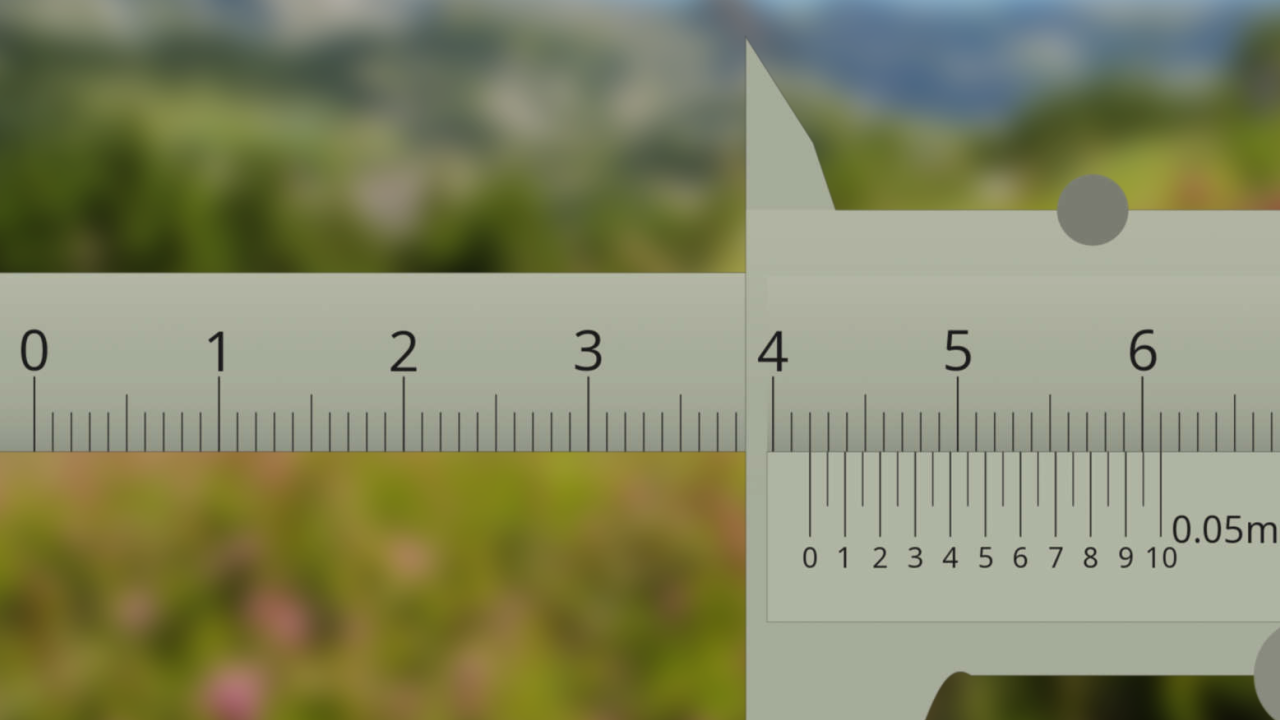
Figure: 42.0mm
